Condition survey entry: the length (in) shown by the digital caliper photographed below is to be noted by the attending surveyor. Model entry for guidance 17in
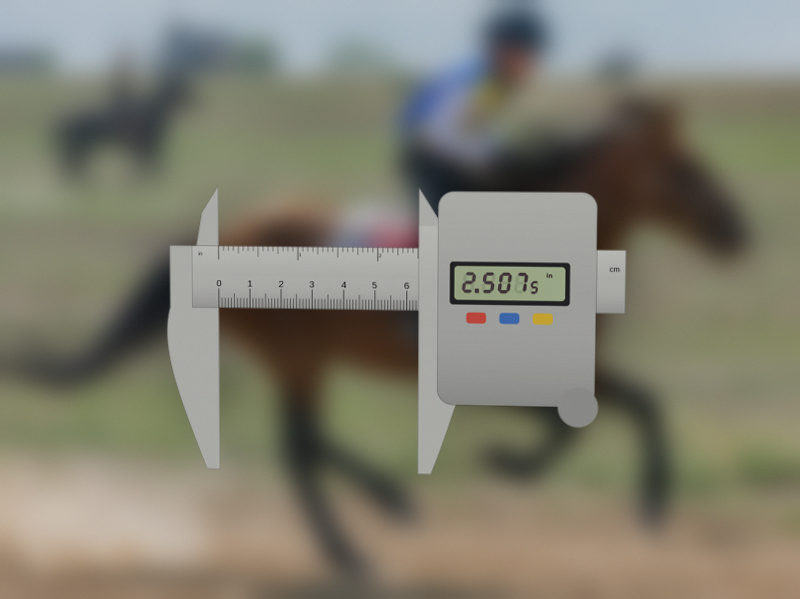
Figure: 2.5075in
